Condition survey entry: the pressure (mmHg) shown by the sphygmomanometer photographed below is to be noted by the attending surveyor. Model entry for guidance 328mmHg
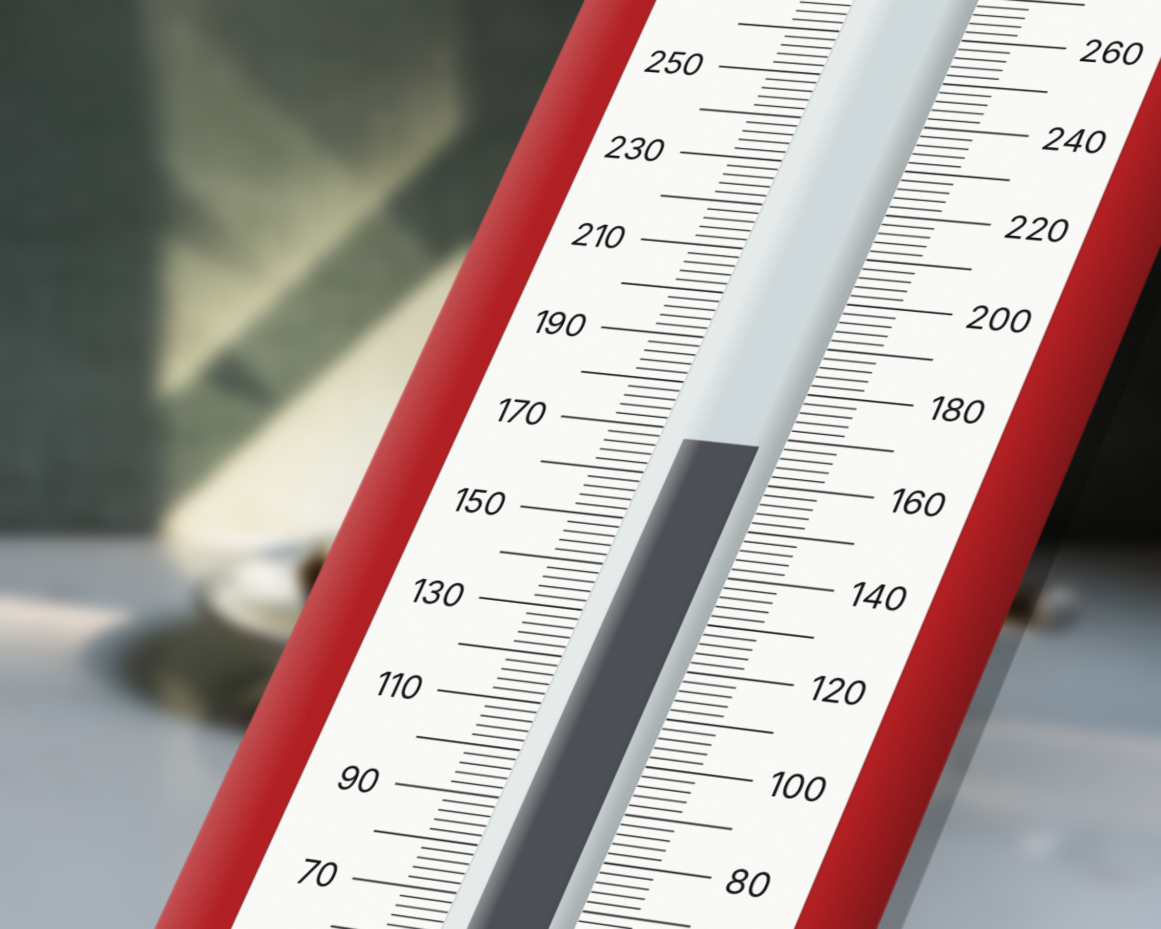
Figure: 168mmHg
